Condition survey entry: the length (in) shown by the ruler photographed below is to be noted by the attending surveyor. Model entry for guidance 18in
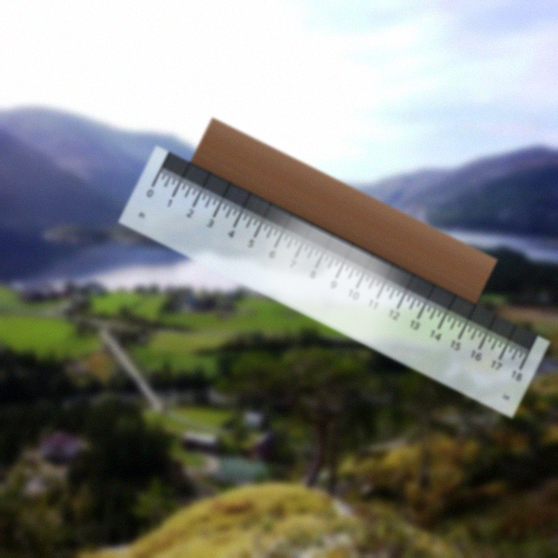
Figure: 14in
